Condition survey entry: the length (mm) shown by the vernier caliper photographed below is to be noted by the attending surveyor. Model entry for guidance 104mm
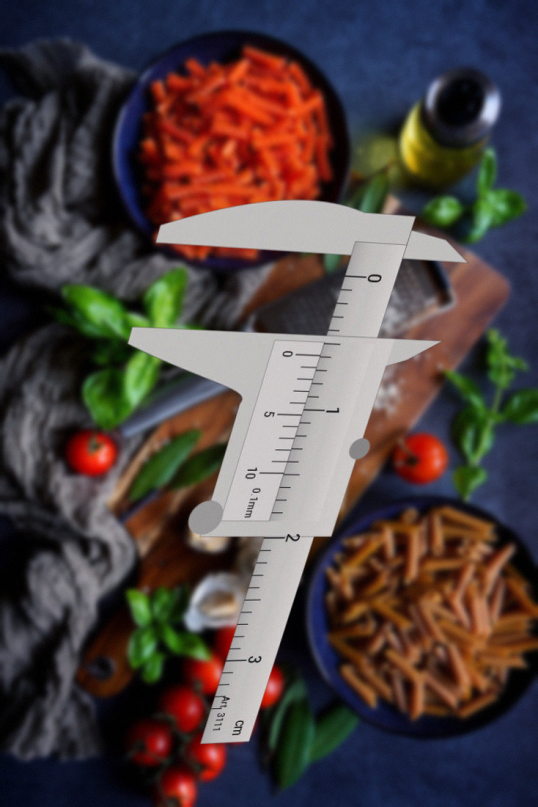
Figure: 5.9mm
